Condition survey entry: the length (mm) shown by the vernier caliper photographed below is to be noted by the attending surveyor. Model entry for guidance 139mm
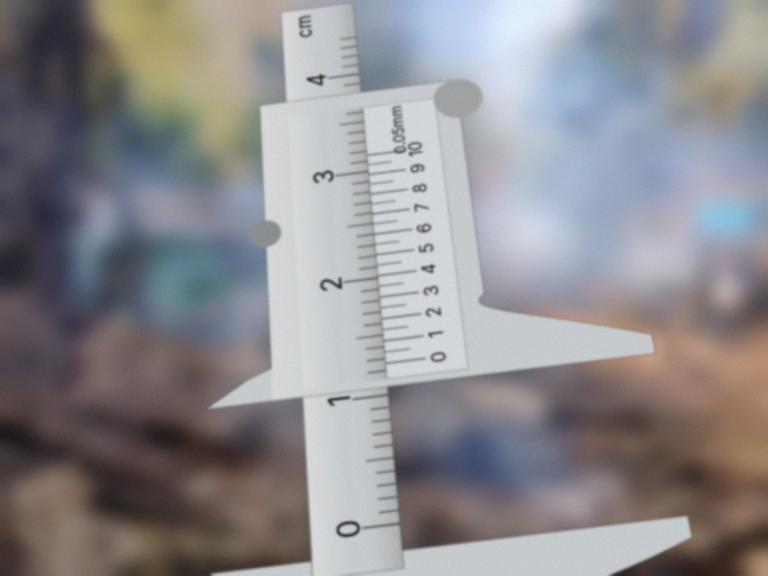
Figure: 12.6mm
